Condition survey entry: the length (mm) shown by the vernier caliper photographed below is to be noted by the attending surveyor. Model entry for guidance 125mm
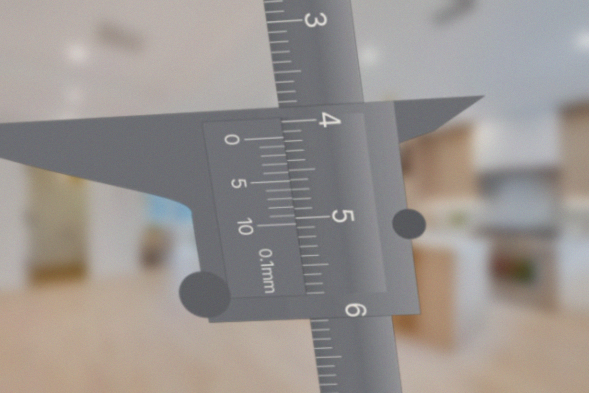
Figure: 41.6mm
